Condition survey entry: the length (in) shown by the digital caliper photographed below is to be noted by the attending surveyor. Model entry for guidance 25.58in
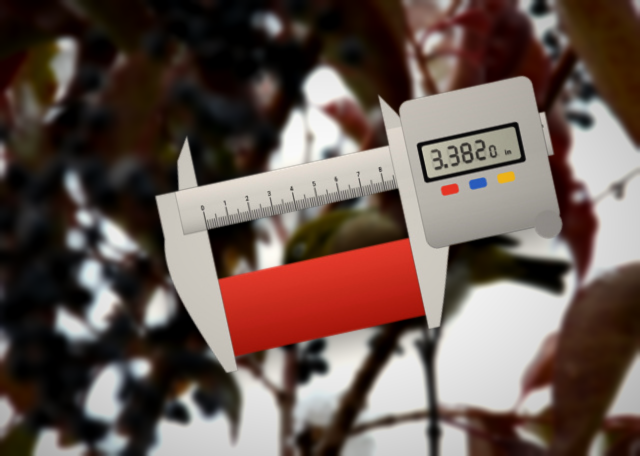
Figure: 3.3820in
